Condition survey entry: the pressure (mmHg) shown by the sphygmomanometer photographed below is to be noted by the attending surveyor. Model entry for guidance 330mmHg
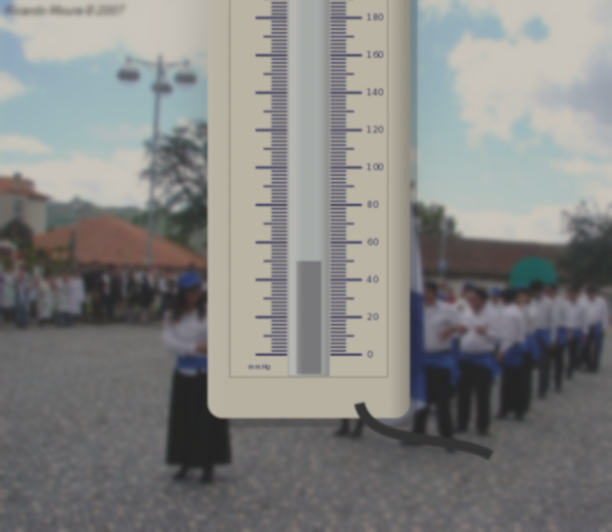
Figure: 50mmHg
